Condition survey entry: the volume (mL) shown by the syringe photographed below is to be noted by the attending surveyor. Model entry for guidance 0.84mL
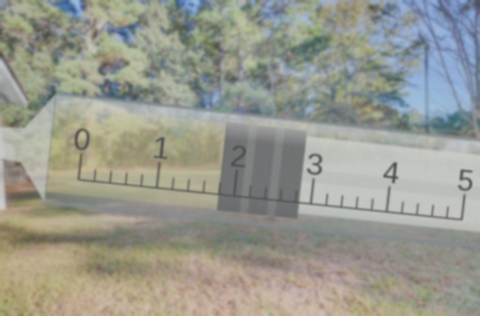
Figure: 1.8mL
